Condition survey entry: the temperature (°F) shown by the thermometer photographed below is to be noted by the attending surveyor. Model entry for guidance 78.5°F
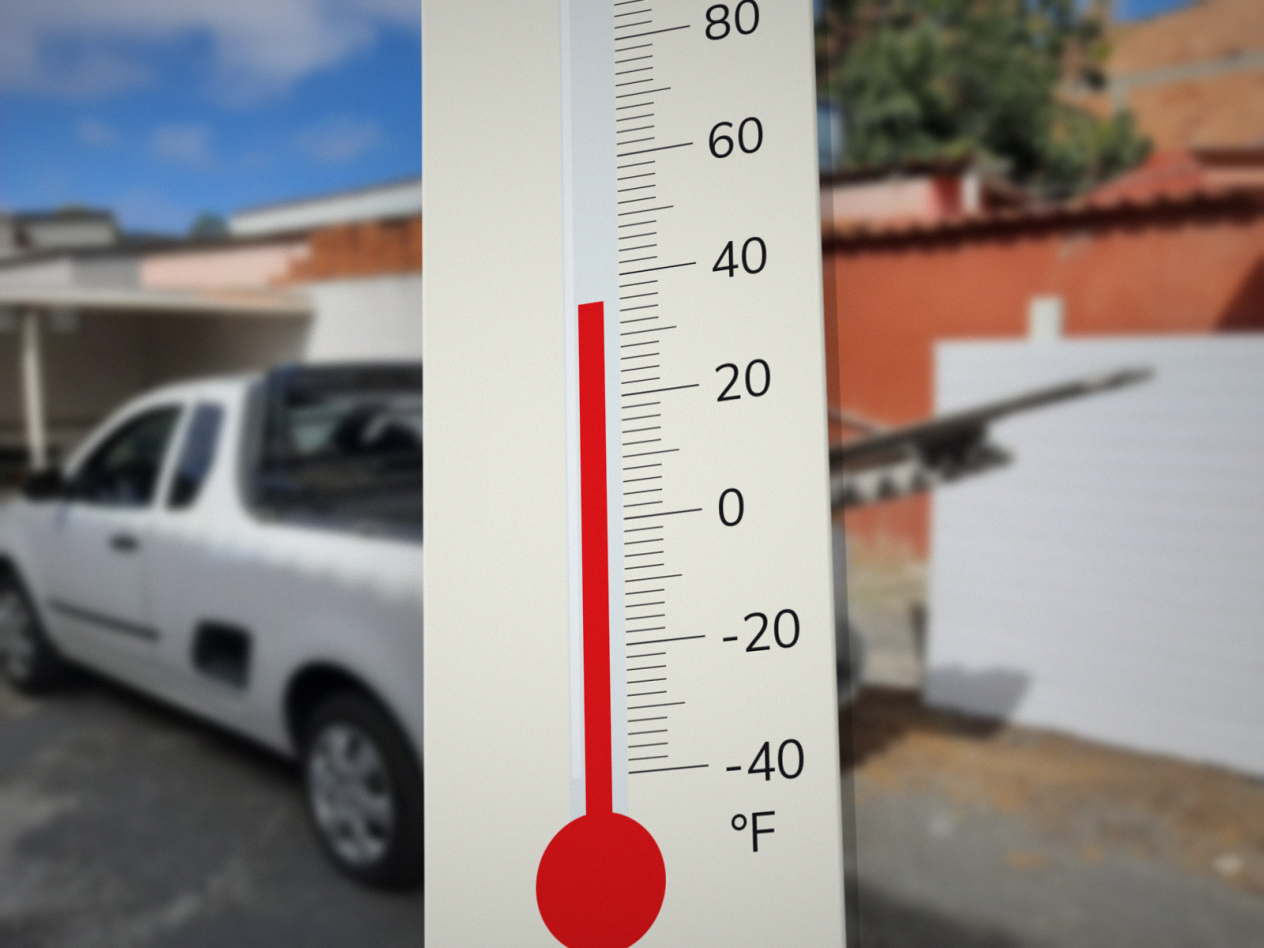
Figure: 36°F
